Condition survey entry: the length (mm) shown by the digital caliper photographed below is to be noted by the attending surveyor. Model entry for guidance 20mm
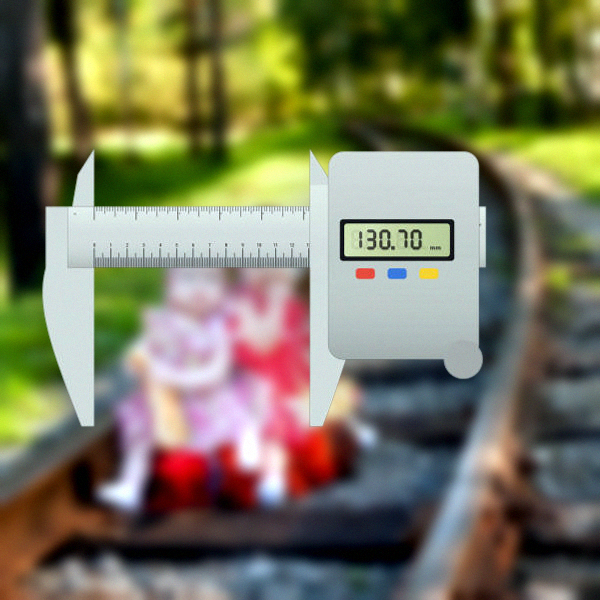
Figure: 130.70mm
